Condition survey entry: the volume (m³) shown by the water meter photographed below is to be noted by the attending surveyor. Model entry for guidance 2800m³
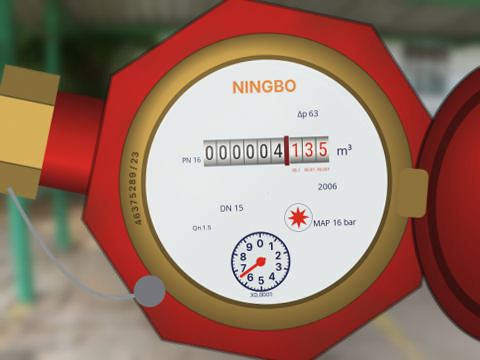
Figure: 4.1356m³
